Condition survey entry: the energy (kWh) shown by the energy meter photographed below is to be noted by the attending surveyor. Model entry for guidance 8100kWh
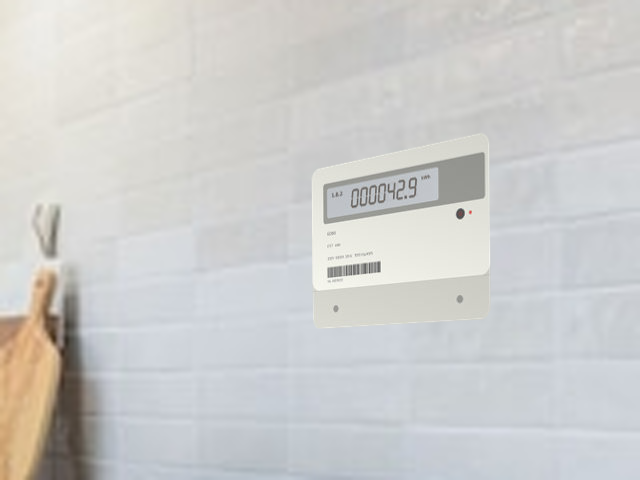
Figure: 42.9kWh
